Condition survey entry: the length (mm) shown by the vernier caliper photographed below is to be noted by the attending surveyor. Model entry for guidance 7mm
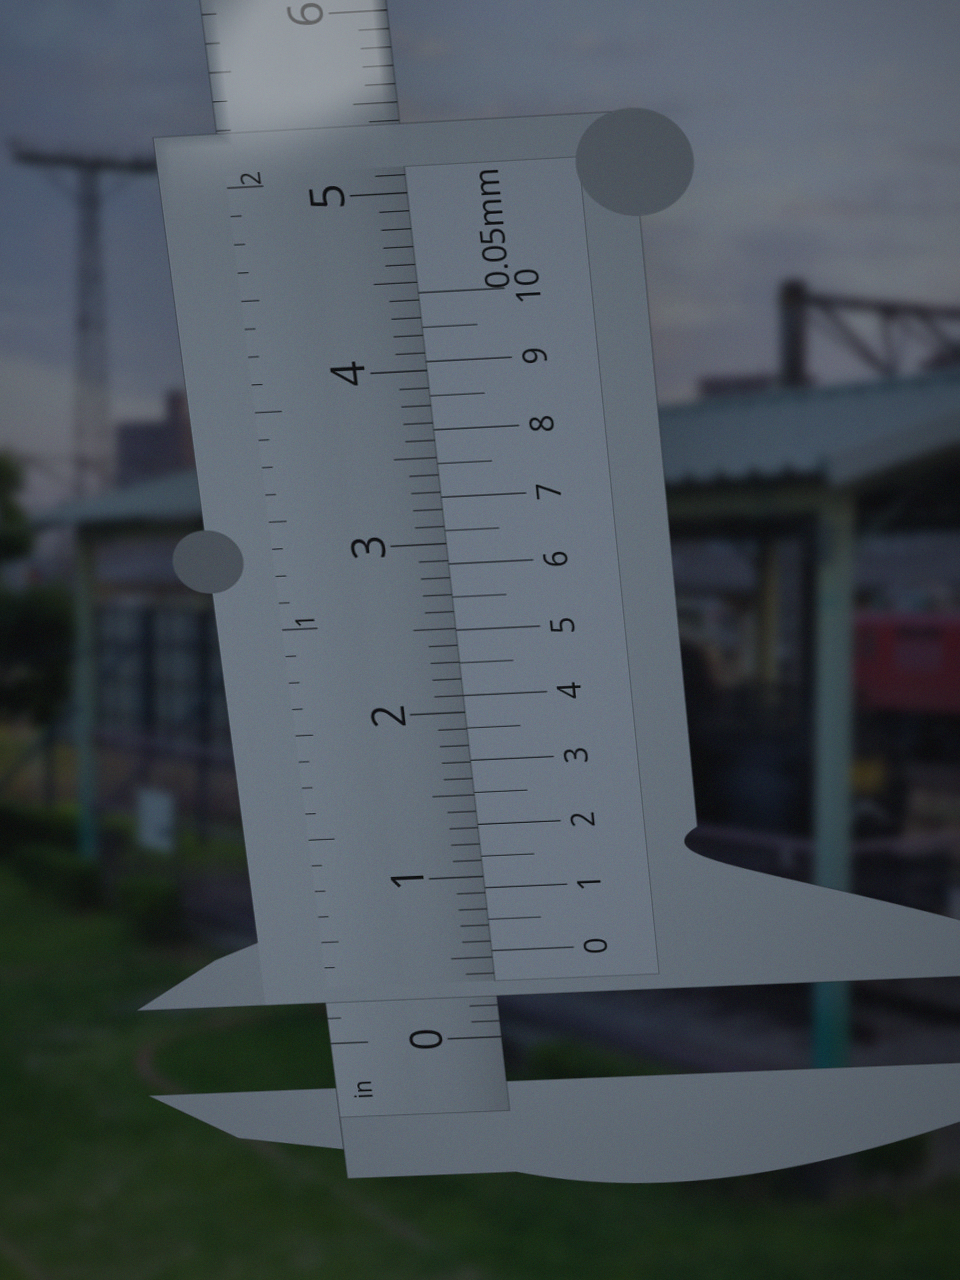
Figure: 5.4mm
